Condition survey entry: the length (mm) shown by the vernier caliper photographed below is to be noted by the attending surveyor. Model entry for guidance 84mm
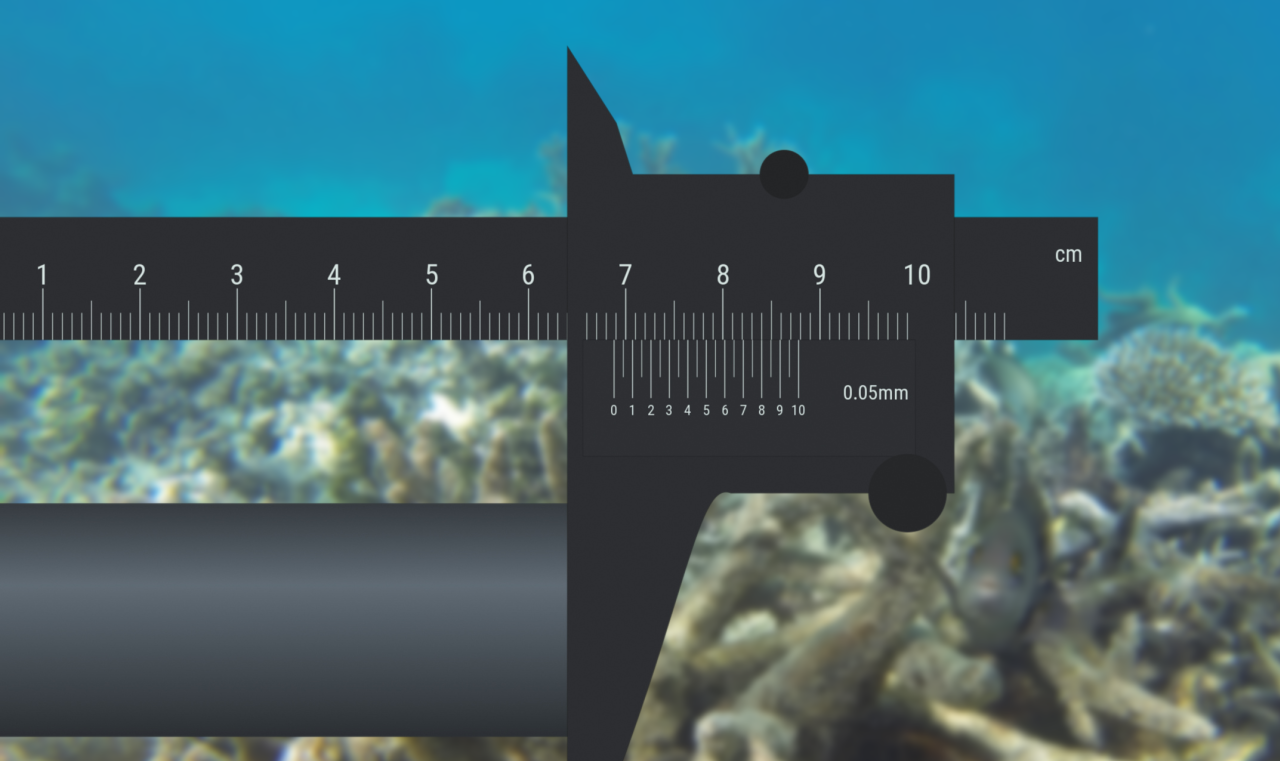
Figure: 68.8mm
